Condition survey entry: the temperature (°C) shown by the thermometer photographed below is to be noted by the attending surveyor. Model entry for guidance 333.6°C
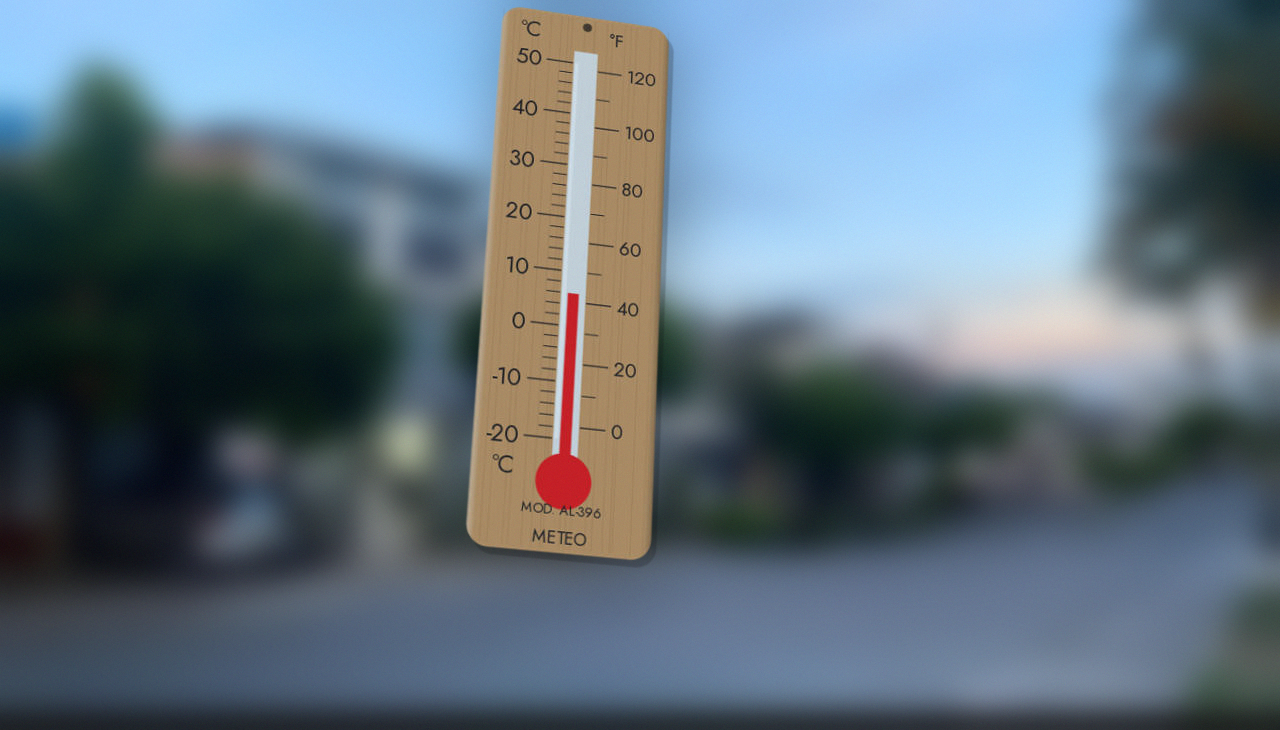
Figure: 6°C
